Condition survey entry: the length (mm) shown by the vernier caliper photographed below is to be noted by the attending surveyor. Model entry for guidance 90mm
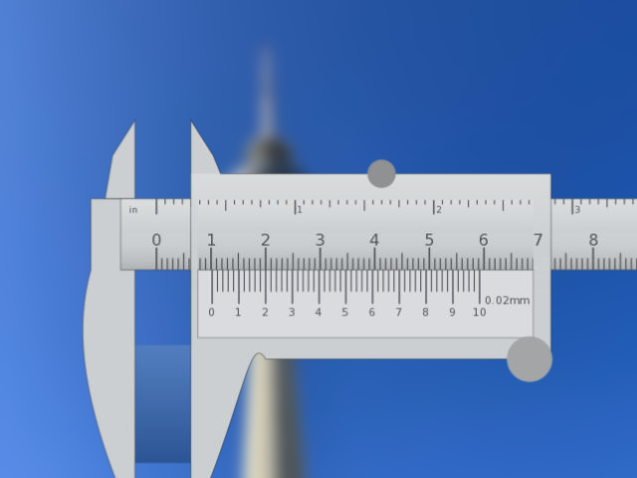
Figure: 10.2mm
